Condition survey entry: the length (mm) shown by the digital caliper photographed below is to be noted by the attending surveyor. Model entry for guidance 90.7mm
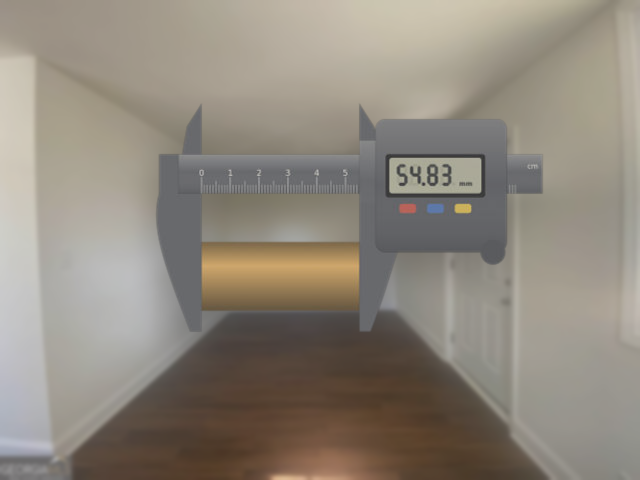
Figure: 54.83mm
